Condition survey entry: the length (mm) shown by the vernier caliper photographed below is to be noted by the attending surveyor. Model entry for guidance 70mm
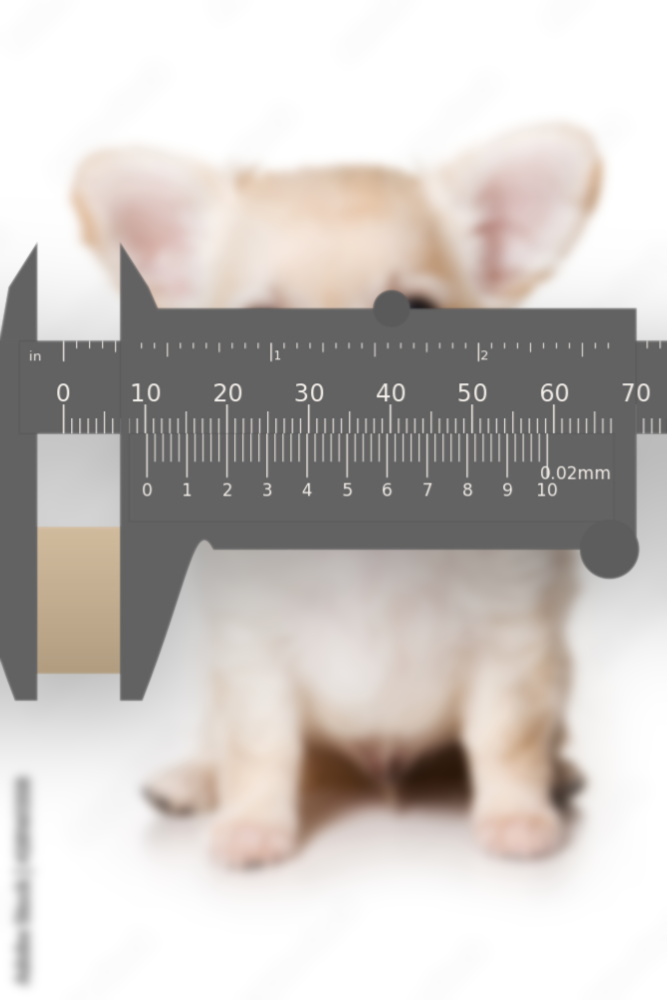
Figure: 10.2mm
